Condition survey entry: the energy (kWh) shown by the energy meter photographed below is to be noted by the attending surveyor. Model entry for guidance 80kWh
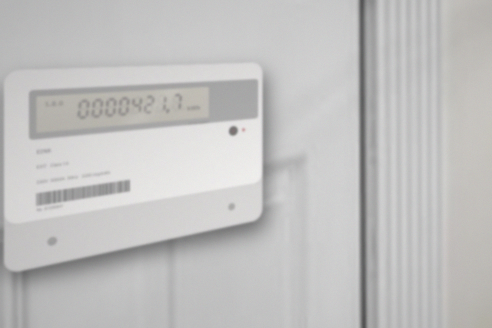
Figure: 421.7kWh
